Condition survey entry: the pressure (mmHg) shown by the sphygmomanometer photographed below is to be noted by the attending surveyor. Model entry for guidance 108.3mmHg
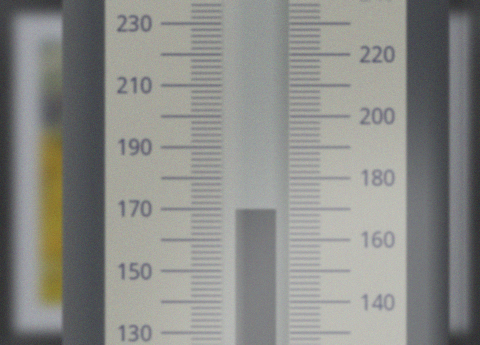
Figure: 170mmHg
